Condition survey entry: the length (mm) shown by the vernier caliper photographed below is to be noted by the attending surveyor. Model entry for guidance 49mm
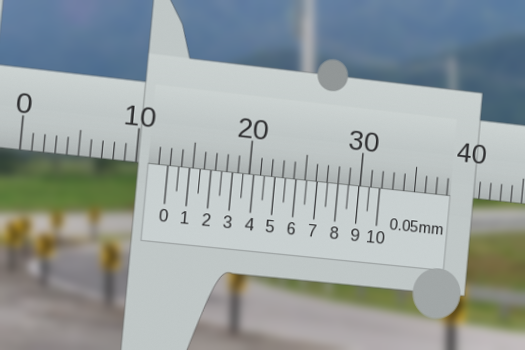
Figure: 12.8mm
